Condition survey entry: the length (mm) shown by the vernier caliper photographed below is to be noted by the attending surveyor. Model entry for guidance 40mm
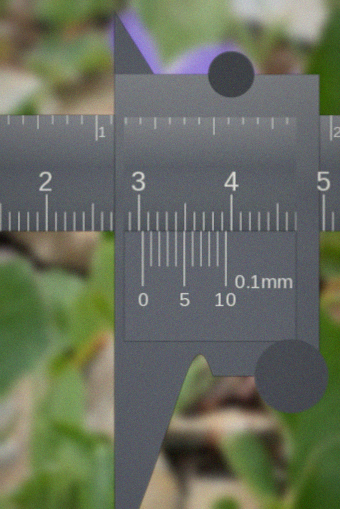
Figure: 30.4mm
